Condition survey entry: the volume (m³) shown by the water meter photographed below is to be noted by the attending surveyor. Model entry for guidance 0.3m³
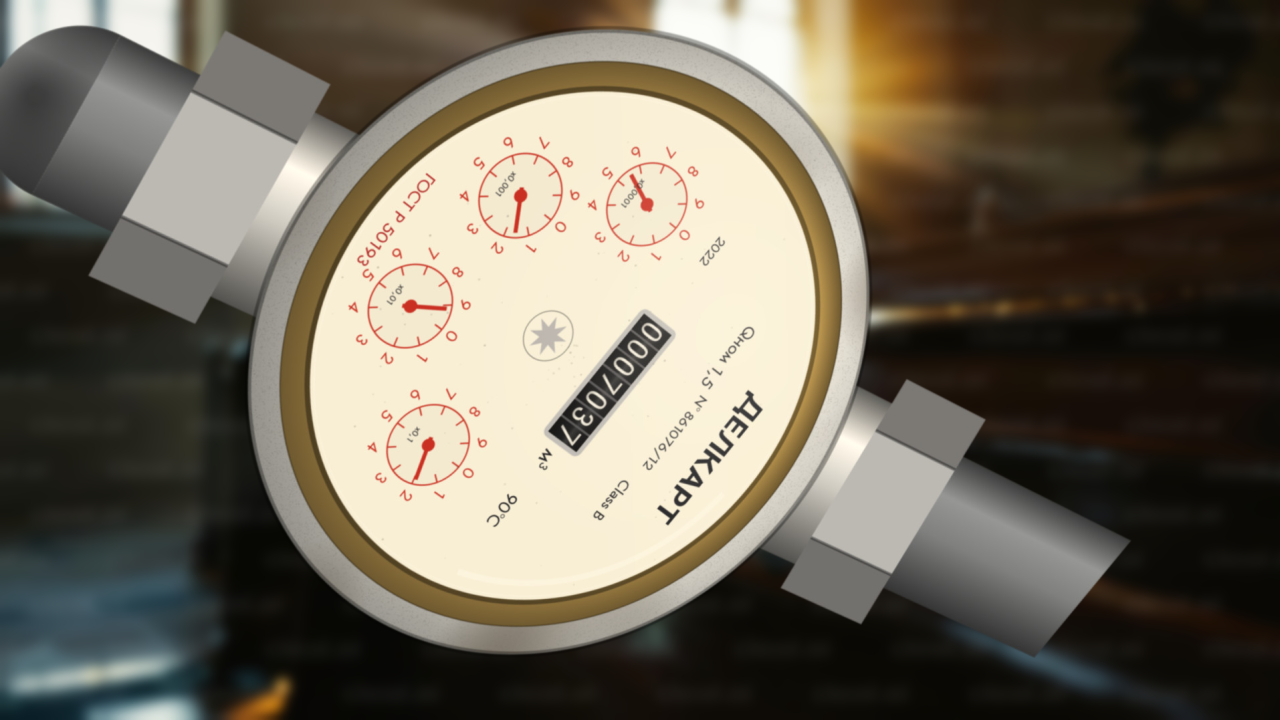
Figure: 7037.1915m³
